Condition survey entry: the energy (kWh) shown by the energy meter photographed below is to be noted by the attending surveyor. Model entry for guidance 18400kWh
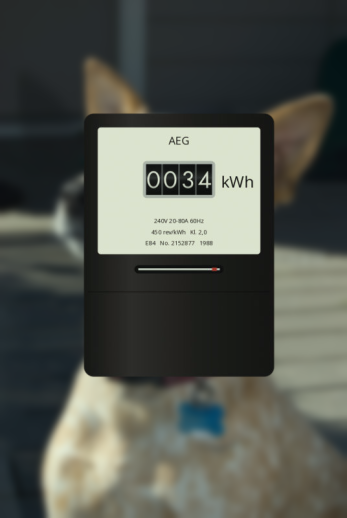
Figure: 34kWh
